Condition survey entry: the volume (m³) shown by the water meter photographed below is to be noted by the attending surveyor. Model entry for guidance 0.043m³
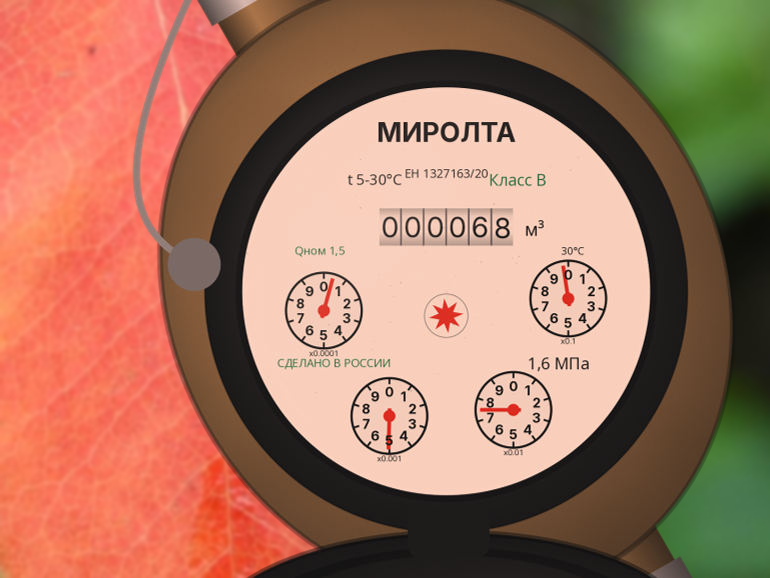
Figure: 67.9750m³
